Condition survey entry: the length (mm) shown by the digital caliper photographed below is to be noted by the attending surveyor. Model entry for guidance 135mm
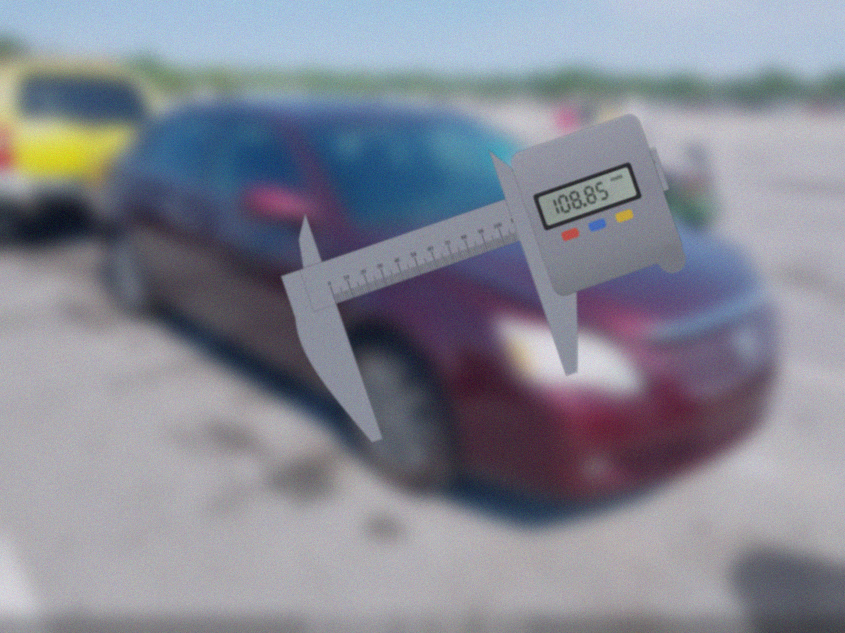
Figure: 108.85mm
